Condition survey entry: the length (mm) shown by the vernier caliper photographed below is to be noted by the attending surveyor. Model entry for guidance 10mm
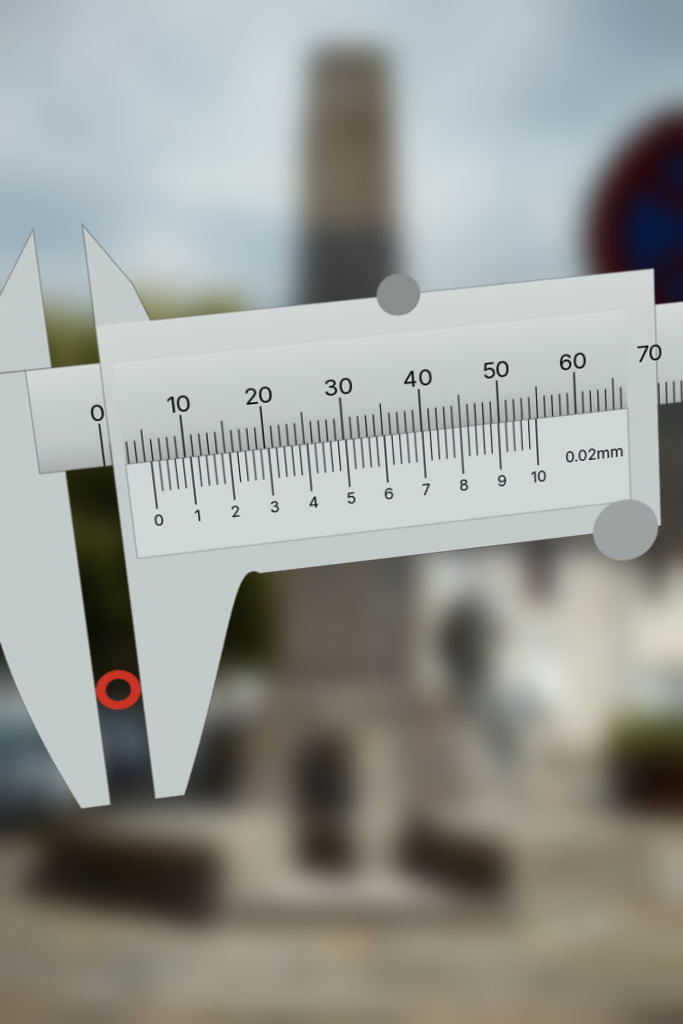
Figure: 5.8mm
